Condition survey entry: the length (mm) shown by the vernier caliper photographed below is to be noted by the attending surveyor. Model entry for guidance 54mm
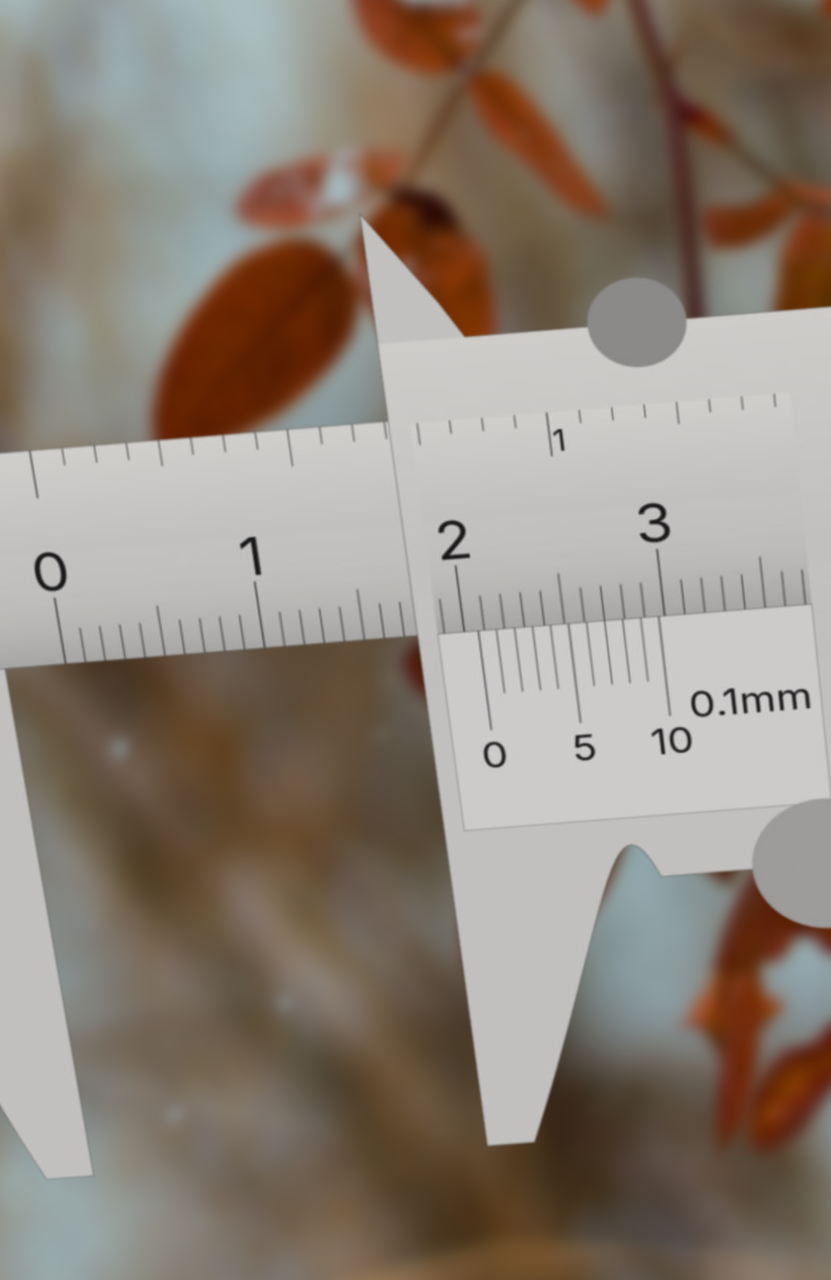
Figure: 20.7mm
